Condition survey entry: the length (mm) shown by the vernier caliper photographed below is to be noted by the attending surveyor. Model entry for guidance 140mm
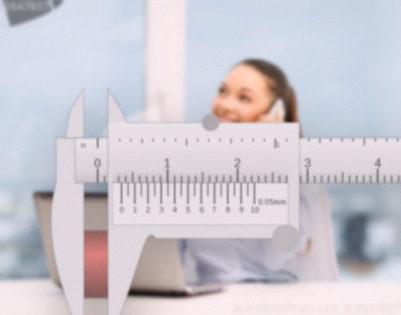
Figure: 3.4mm
